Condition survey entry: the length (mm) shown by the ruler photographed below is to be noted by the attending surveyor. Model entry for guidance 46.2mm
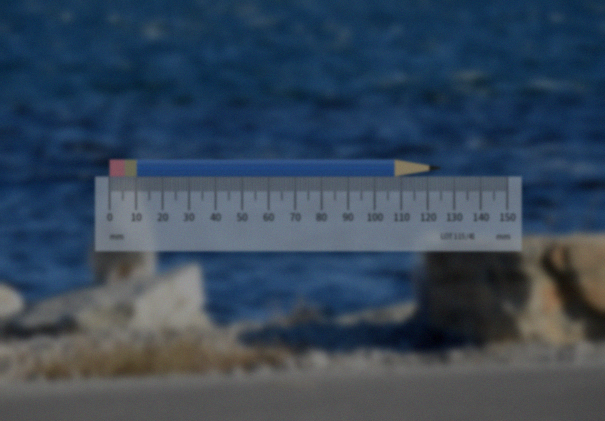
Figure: 125mm
